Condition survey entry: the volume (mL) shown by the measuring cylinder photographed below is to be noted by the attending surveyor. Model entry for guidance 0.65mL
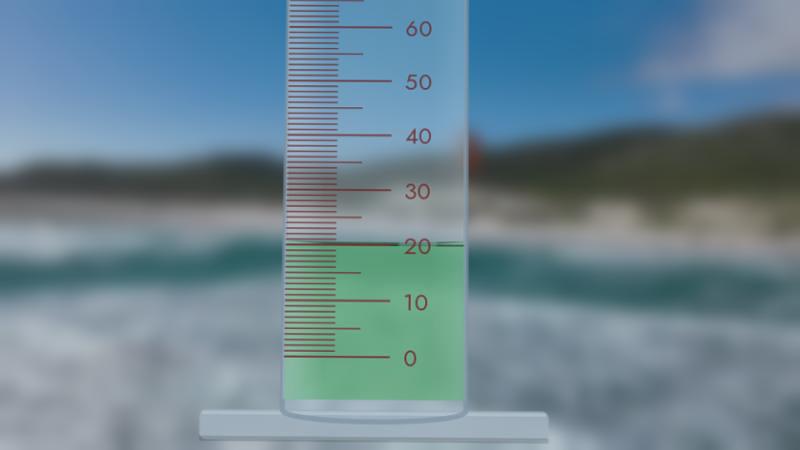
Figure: 20mL
